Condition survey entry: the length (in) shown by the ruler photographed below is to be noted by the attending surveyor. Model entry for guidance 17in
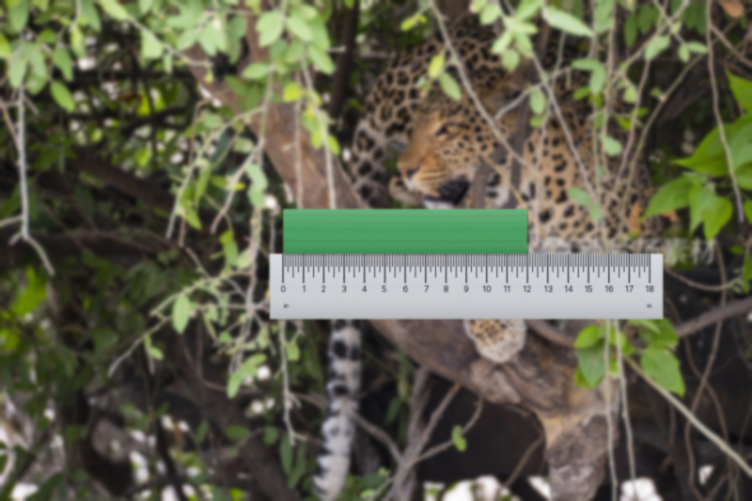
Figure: 12in
